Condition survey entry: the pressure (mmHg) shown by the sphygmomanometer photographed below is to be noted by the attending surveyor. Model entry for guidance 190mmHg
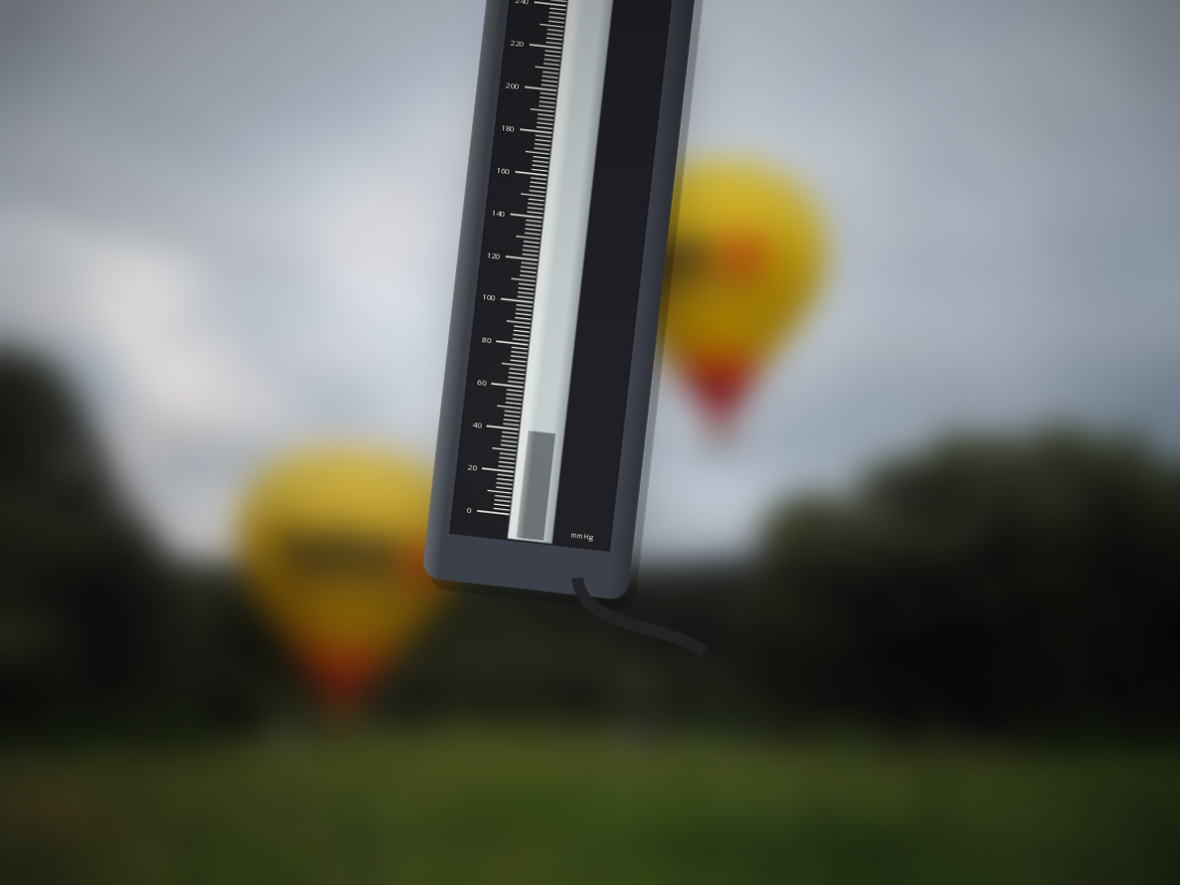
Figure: 40mmHg
